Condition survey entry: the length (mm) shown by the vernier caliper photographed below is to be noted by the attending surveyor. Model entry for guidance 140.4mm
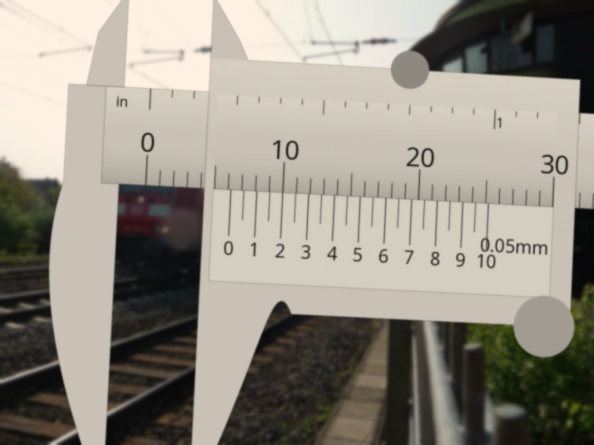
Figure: 6.2mm
